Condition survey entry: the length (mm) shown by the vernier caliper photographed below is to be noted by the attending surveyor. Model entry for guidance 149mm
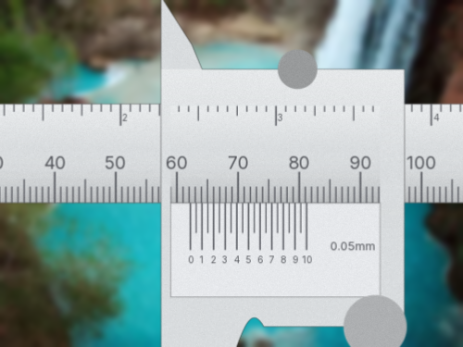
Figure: 62.2mm
